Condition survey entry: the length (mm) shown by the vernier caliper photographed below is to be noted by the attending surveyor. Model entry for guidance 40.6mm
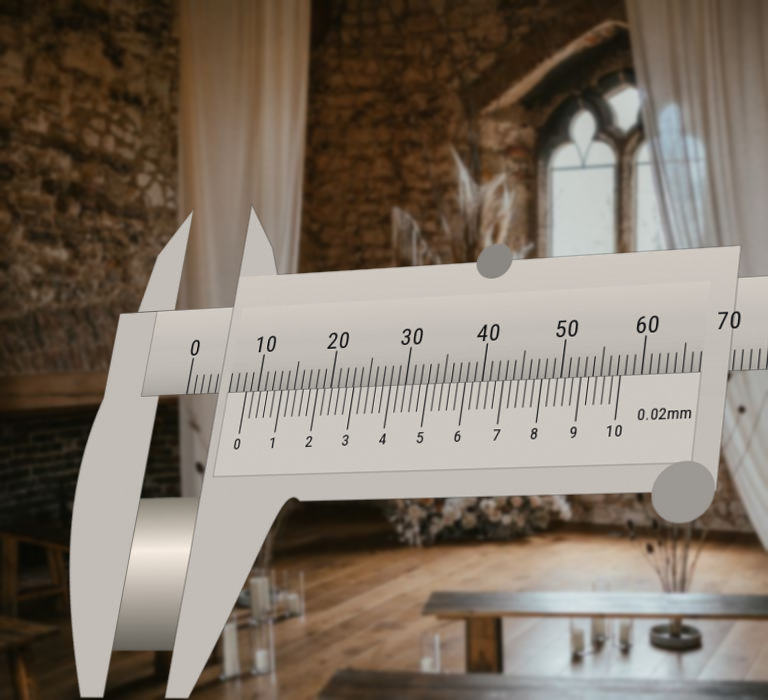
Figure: 8.4mm
